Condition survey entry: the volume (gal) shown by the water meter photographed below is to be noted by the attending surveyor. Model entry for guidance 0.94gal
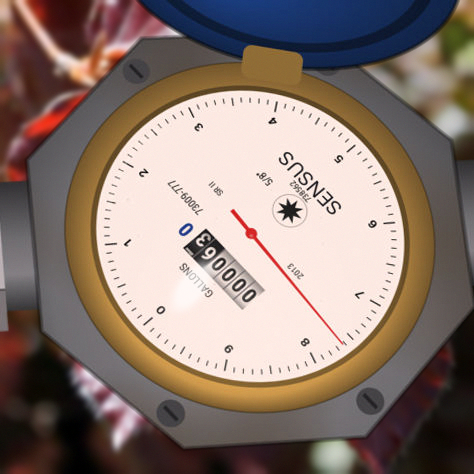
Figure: 627.6gal
